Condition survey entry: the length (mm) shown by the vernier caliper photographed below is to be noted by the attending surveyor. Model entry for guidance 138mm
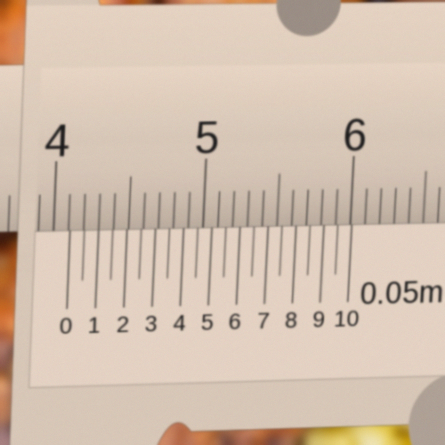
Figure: 41.1mm
